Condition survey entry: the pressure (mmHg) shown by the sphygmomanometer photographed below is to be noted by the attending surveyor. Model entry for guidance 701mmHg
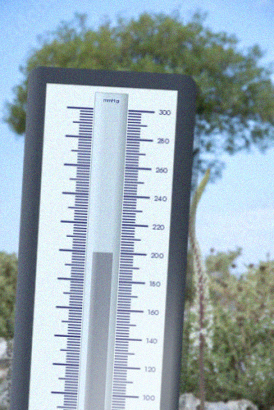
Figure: 200mmHg
